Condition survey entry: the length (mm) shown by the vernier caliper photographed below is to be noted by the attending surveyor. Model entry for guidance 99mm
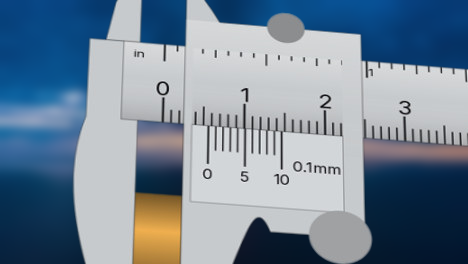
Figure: 5.6mm
